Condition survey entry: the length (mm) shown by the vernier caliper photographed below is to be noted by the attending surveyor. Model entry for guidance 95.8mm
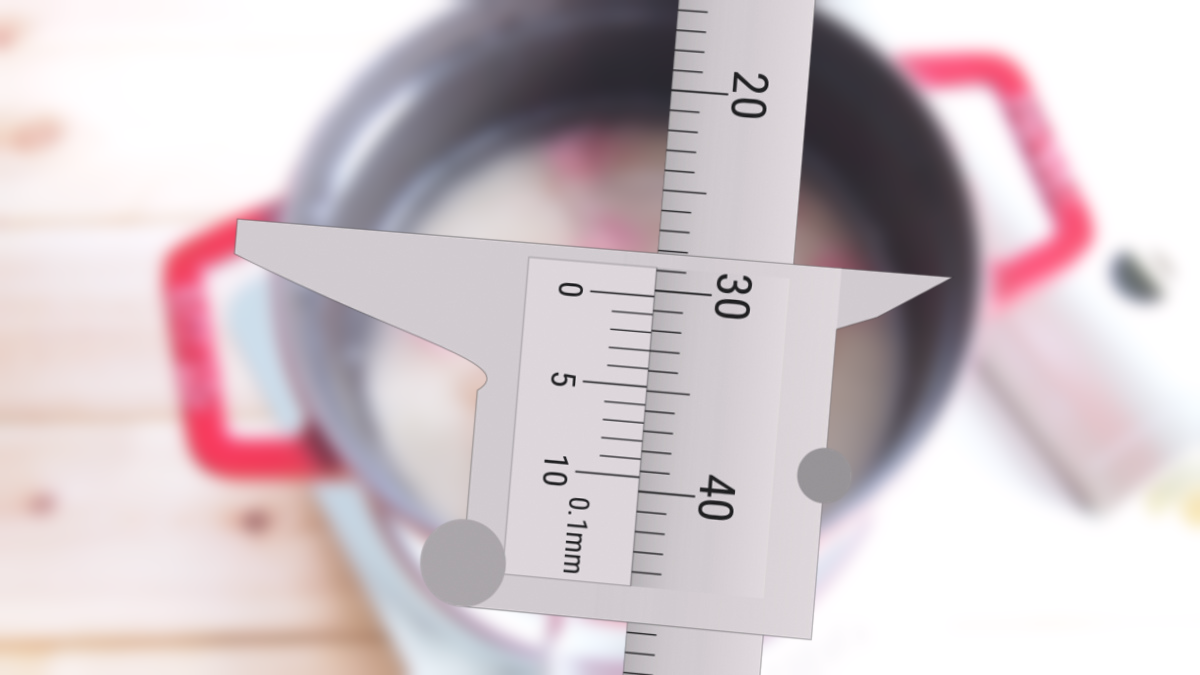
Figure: 30.3mm
